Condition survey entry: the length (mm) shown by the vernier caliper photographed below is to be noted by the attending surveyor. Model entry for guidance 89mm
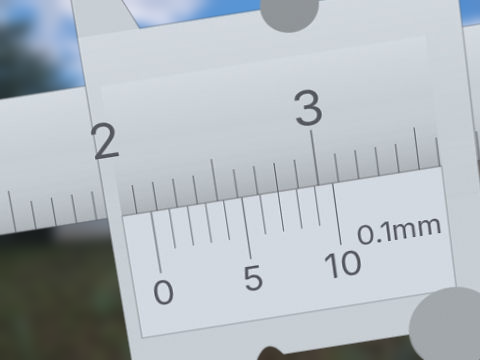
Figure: 21.7mm
